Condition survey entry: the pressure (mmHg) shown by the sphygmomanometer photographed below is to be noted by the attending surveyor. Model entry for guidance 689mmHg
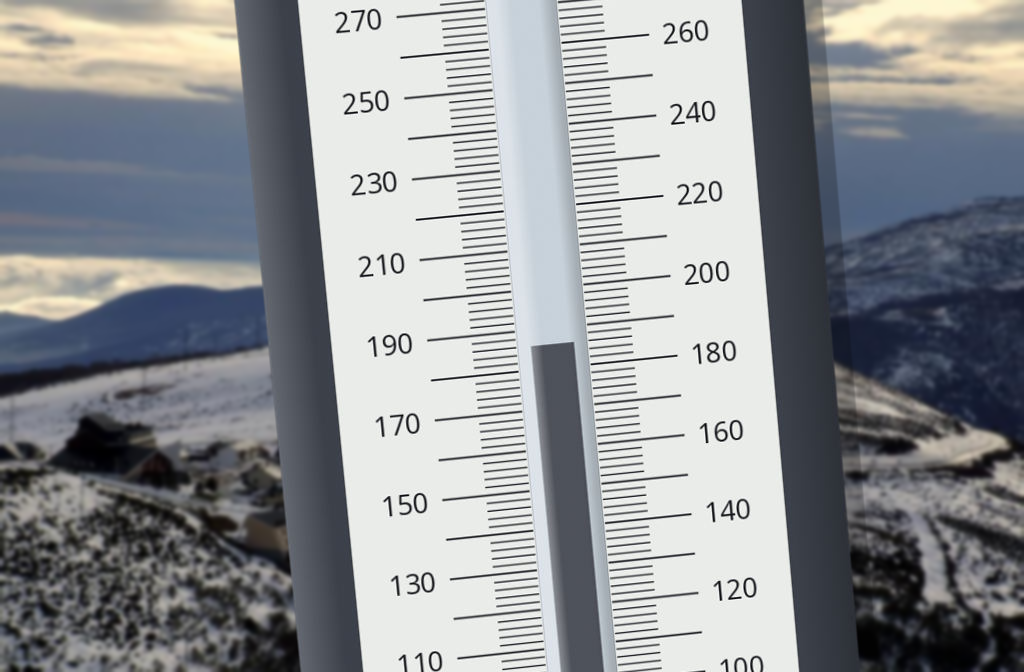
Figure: 186mmHg
